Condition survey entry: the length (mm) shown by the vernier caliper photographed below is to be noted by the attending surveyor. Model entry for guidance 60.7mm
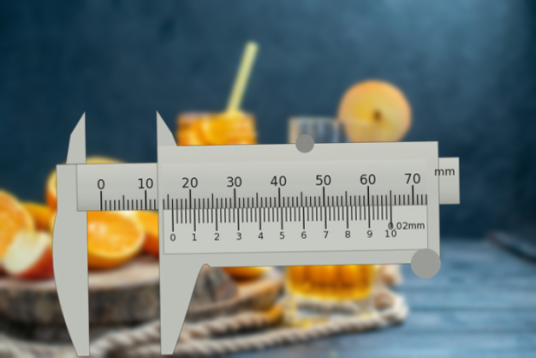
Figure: 16.0mm
